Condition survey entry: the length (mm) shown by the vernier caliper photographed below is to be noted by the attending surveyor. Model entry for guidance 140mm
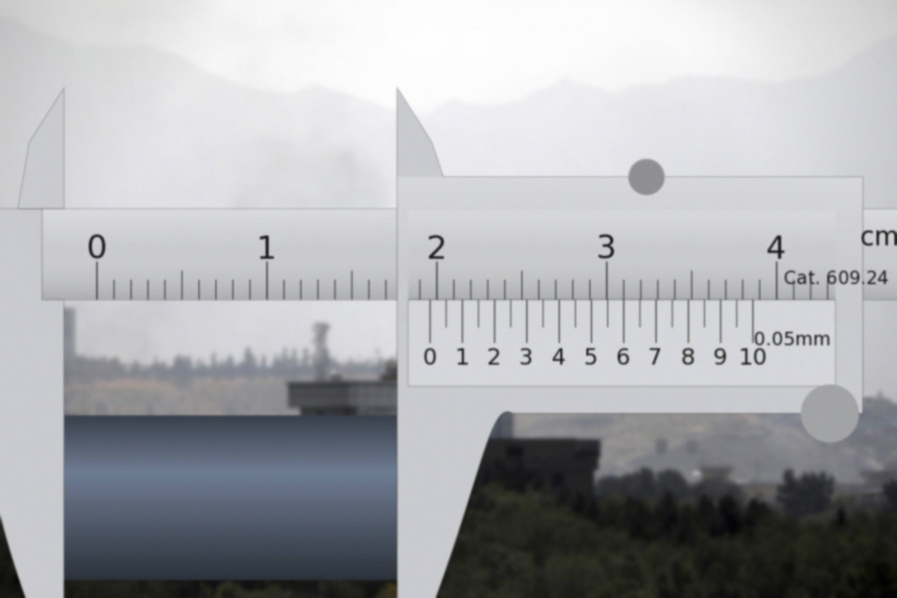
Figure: 19.6mm
